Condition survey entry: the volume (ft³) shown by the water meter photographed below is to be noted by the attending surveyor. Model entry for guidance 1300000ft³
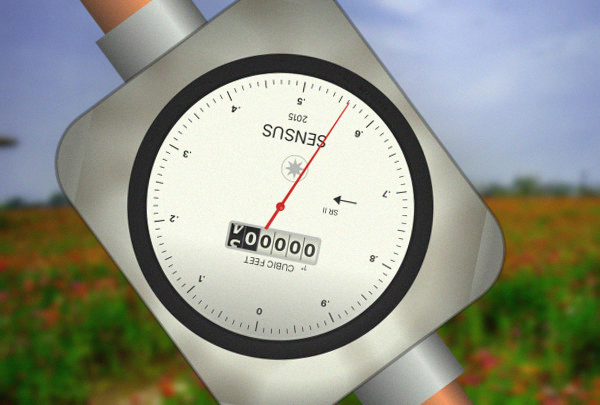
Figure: 3.56ft³
